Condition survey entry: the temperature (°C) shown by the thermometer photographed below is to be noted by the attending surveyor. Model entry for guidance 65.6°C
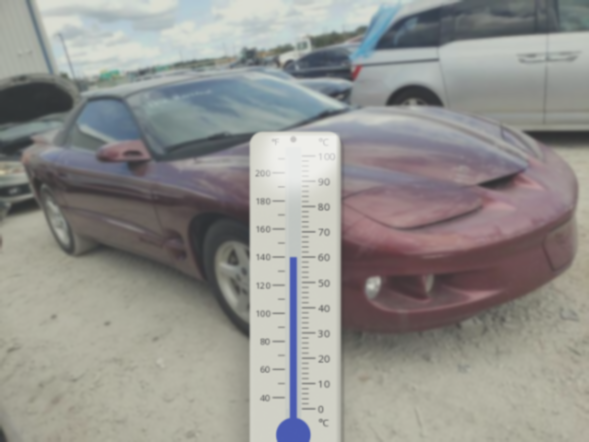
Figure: 60°C
